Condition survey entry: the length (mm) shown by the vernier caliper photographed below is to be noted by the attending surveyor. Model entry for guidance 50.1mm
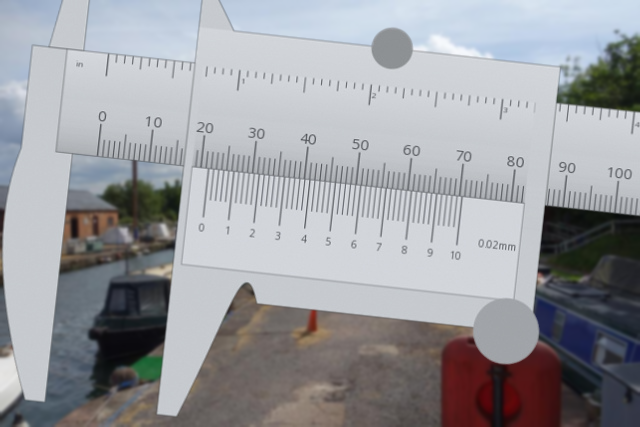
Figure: 21.5mm
